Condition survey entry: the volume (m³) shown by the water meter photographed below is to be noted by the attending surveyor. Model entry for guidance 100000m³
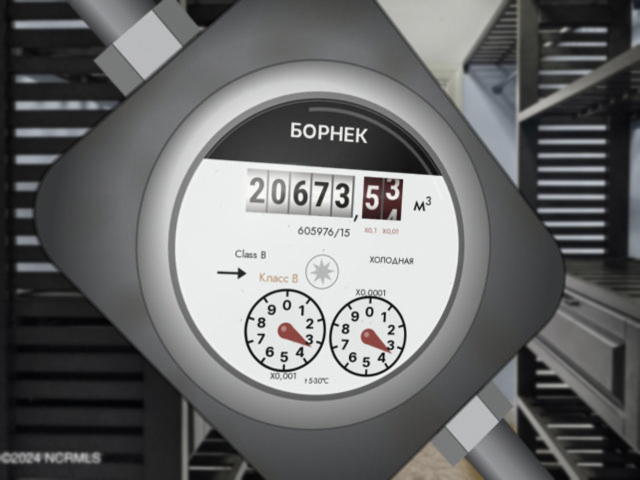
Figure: 20673.5333m³
